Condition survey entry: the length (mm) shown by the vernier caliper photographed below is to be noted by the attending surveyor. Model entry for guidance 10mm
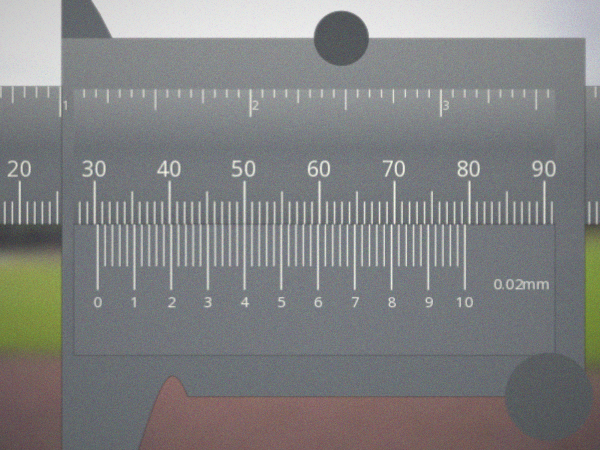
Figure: 30.4mm
